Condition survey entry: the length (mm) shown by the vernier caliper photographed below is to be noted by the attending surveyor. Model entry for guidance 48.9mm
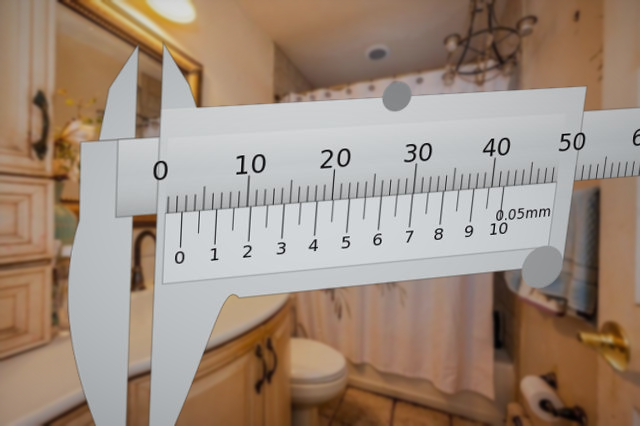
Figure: 2.6mm
